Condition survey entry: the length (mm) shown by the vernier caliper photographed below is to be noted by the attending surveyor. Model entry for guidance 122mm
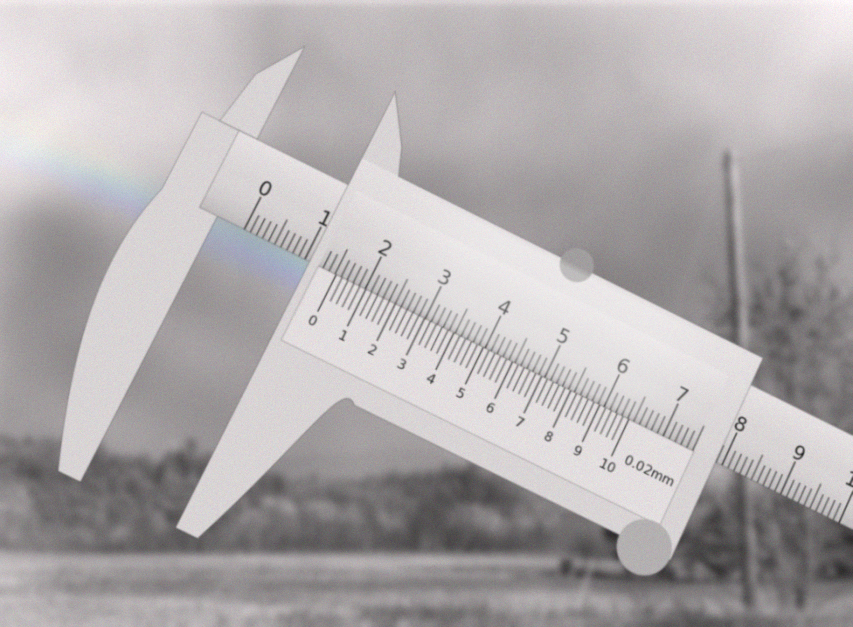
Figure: 15.2mm
